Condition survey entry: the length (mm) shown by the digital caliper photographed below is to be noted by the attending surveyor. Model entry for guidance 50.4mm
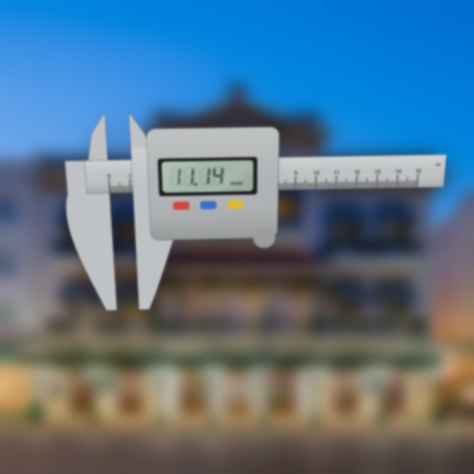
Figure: 11.14mm
